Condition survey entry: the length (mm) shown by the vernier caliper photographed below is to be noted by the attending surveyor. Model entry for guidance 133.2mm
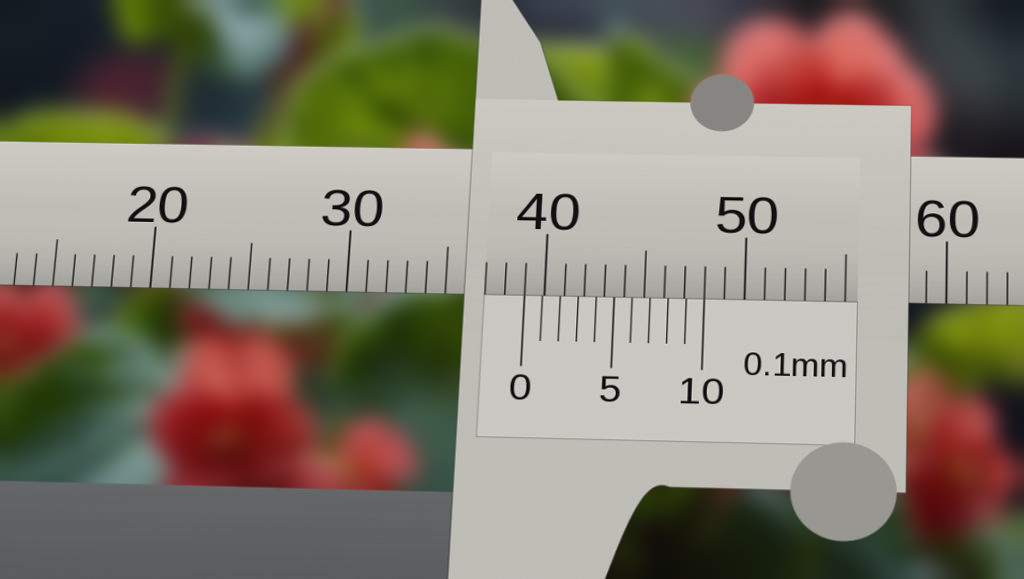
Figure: 39.0mm
